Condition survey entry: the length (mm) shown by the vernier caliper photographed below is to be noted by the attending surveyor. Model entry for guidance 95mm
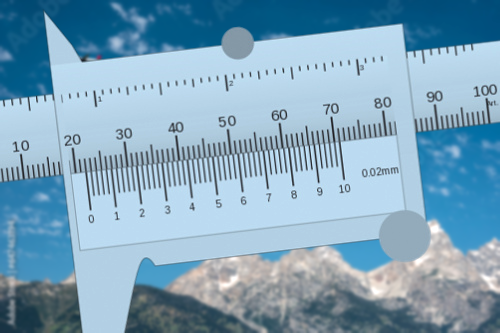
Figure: 22.0mm
